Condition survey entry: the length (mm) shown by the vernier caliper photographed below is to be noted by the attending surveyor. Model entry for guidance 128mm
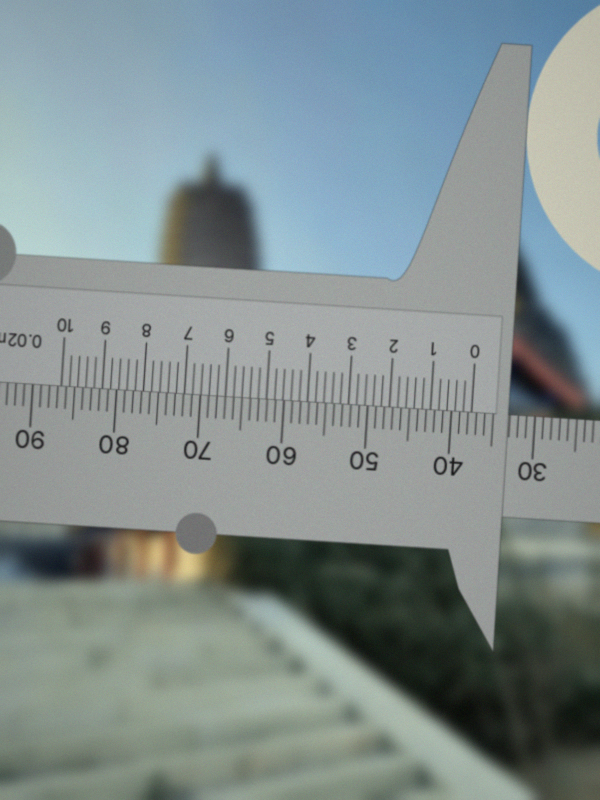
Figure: 37.6mm
